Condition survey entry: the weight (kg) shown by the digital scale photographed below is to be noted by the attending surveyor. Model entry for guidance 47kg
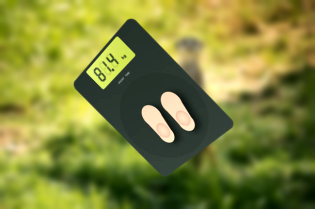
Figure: 81.4kg
